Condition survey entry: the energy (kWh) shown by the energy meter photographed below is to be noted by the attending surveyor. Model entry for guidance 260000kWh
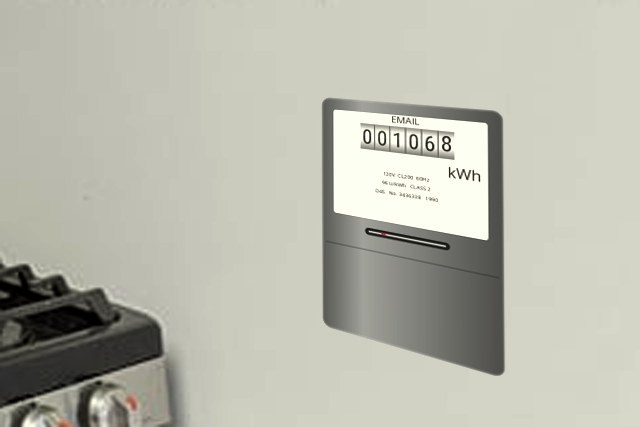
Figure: 1068kWh
